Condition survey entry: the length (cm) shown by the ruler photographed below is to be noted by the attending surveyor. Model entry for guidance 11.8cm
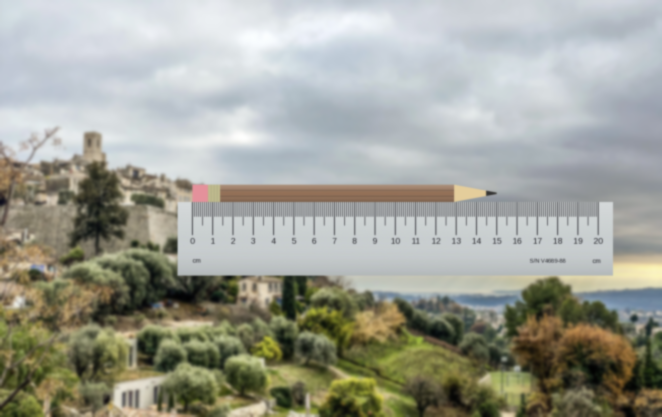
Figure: 15cm
